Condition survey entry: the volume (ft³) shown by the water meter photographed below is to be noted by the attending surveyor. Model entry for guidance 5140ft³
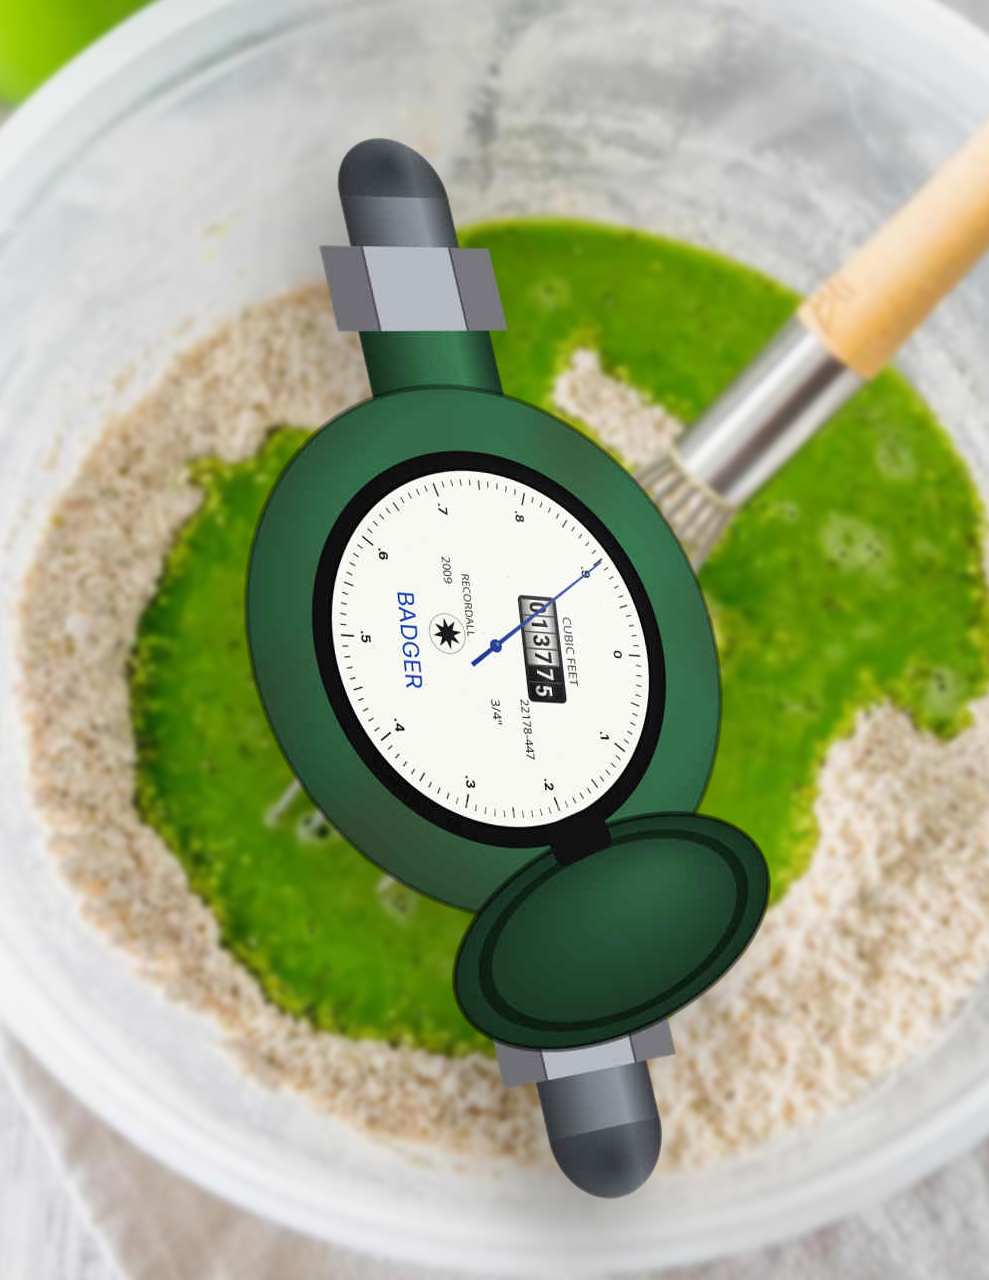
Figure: 13774.90ft³
